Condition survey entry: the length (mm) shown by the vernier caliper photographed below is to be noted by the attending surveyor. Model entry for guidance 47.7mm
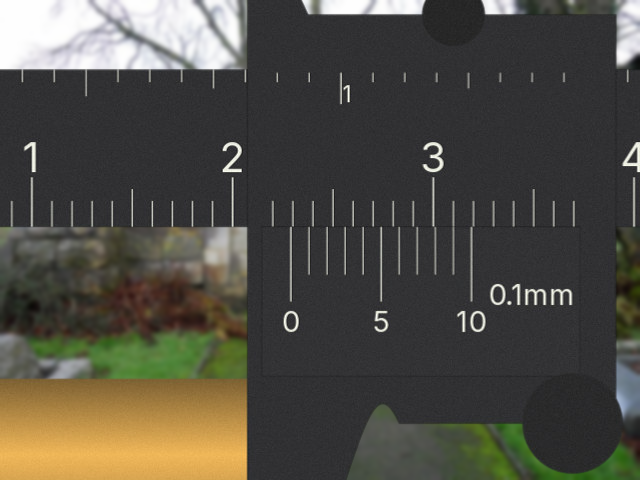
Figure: 22.9mm
